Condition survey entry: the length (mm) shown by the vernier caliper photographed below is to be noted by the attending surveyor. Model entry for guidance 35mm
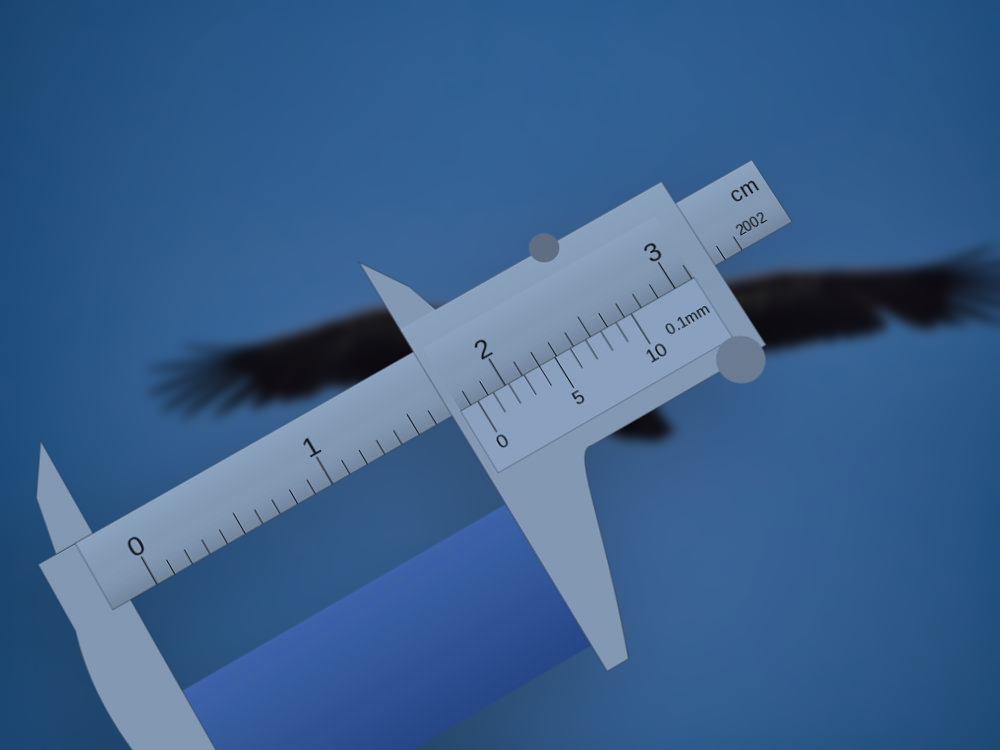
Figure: 18.4mm
